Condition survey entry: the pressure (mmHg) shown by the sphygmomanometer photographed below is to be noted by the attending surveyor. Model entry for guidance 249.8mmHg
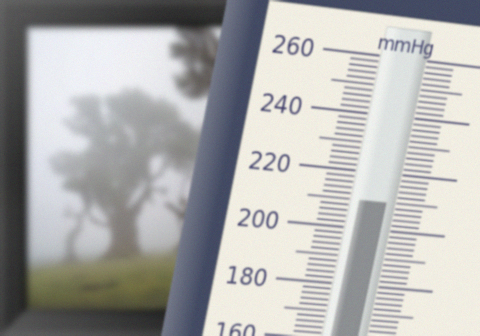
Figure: 210mmHg
